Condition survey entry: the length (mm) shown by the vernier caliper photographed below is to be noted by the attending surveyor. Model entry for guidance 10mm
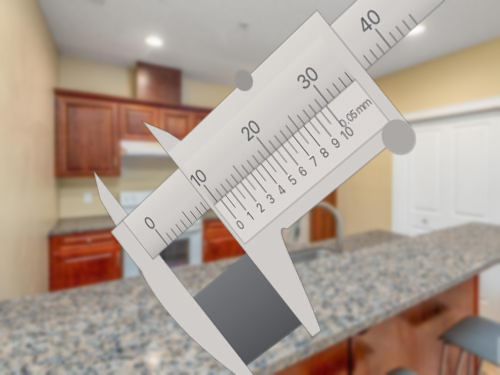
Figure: 10.6mm
